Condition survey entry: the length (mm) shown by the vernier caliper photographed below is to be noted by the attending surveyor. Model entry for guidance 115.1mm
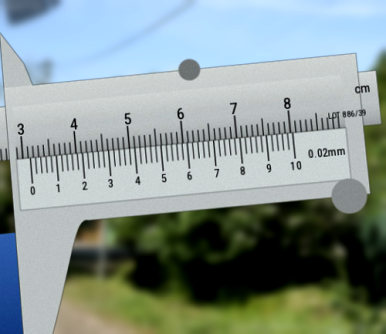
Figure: 31.4mm
